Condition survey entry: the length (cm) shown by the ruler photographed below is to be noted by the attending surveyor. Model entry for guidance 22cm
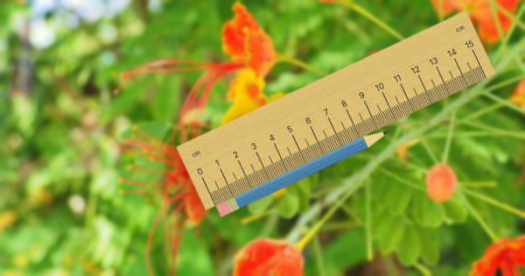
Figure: 9.5cm
